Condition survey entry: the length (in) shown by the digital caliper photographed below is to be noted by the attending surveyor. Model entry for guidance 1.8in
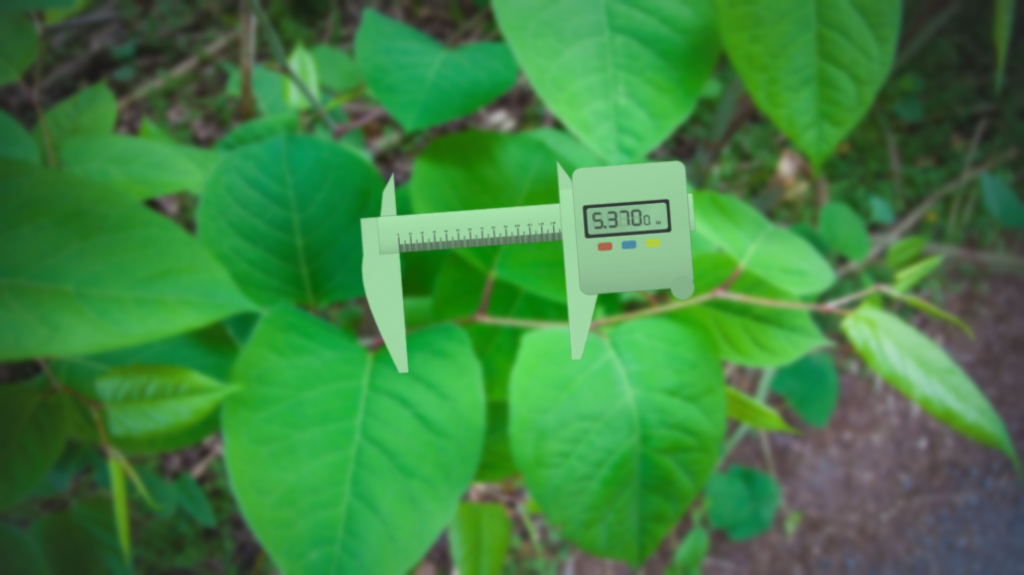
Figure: 5.3700in
